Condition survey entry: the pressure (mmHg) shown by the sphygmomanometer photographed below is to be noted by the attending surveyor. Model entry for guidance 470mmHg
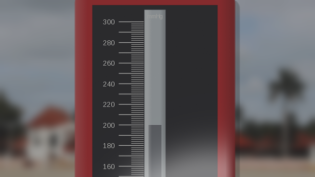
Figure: 200mmHg
